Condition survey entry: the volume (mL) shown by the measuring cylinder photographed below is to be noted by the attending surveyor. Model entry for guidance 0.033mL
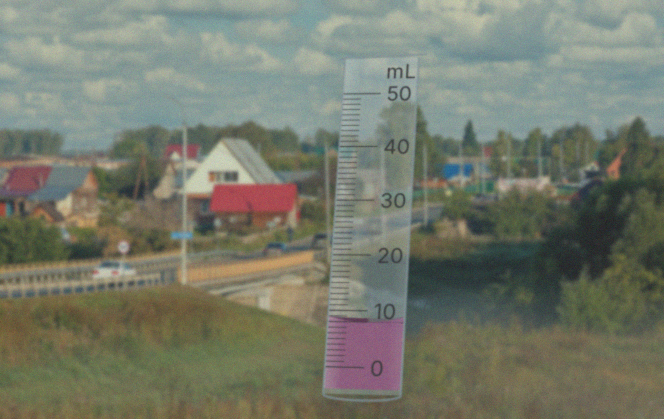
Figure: 8mL
